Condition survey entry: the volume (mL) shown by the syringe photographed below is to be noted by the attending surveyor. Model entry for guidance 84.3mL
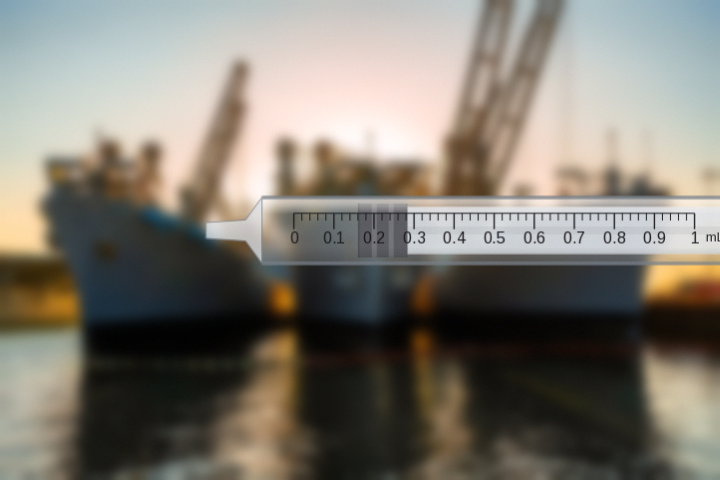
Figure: 0.16mL
